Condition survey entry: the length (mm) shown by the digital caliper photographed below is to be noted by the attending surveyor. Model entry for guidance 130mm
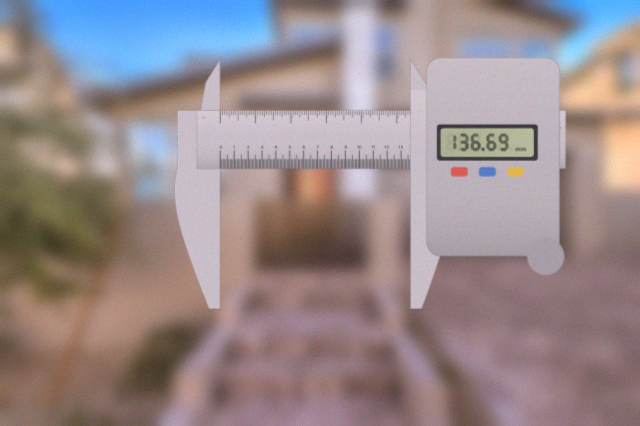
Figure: 136.69mm
